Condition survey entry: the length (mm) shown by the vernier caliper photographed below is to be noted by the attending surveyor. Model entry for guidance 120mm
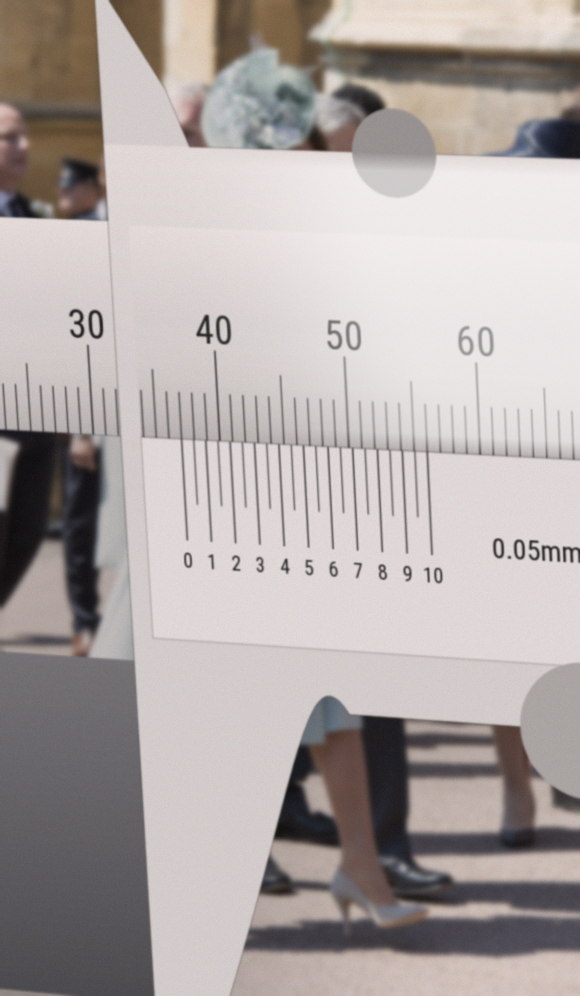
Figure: 37.0mm
